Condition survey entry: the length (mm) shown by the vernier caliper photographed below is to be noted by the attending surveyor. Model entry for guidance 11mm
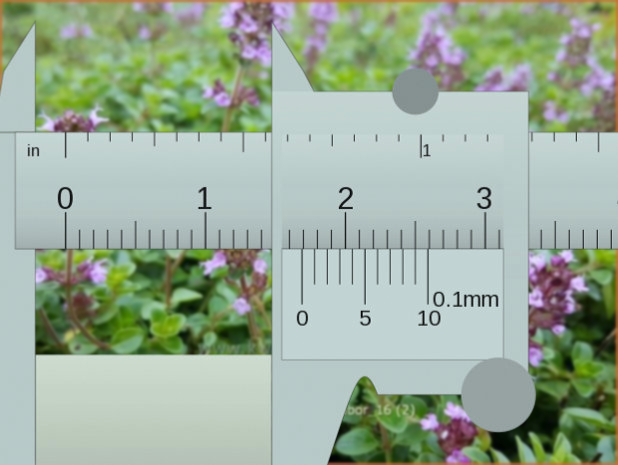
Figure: 16.9mm
